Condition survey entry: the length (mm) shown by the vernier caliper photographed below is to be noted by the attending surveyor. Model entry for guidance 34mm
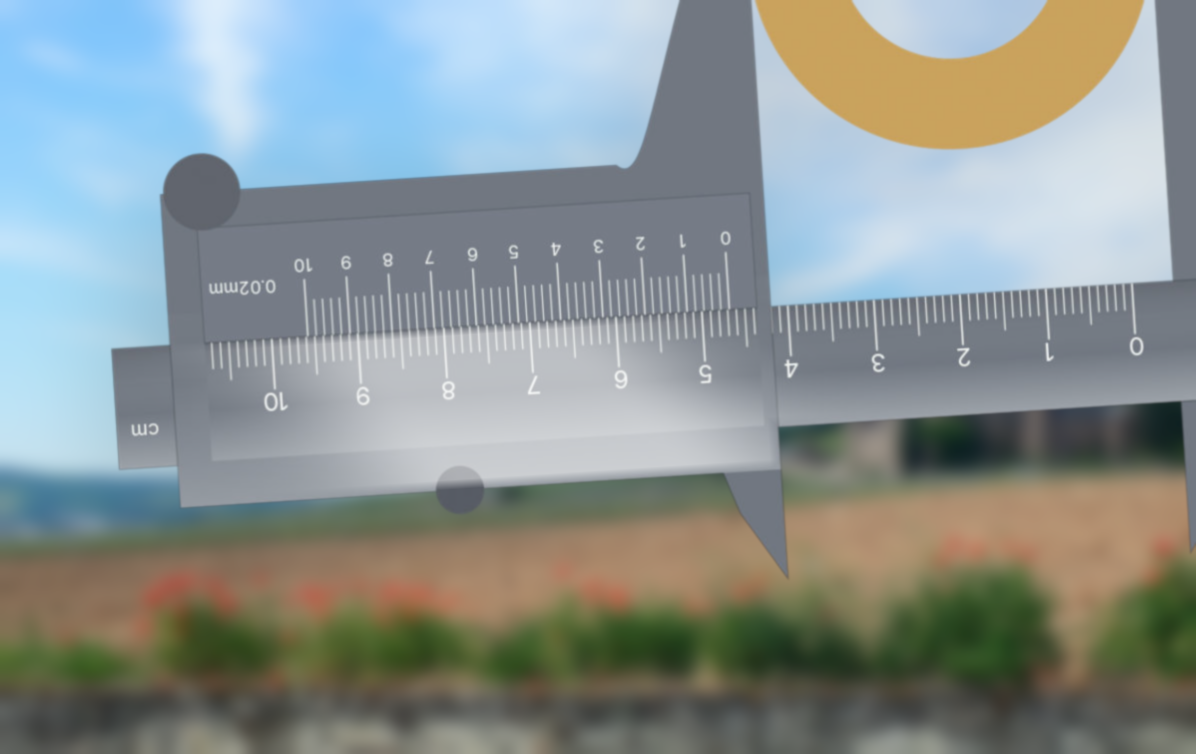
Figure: 46.8mm
